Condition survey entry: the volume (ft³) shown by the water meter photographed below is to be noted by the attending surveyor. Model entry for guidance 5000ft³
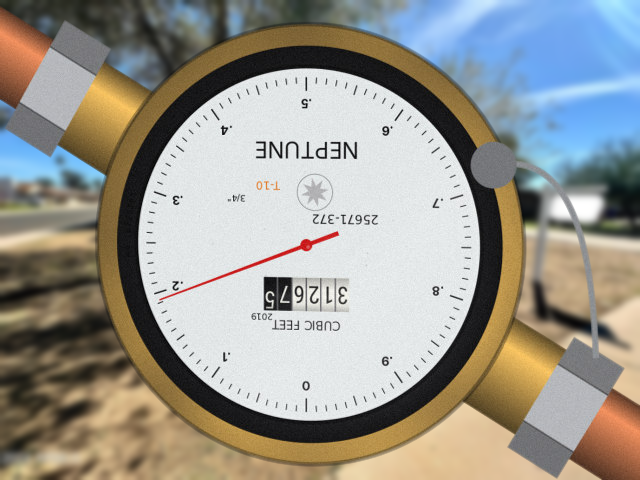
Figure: 312675.19ft³
